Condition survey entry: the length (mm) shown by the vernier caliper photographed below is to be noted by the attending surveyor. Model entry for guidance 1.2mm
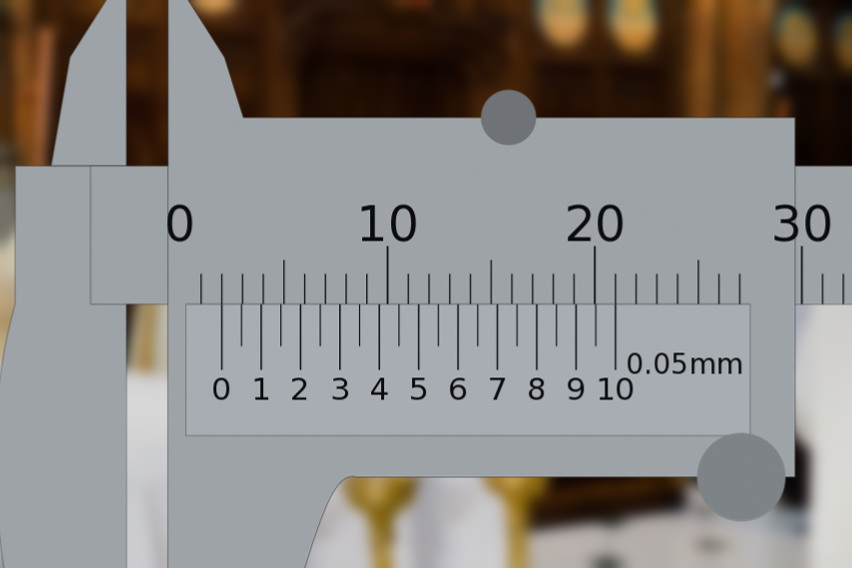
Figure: 2.0mm
